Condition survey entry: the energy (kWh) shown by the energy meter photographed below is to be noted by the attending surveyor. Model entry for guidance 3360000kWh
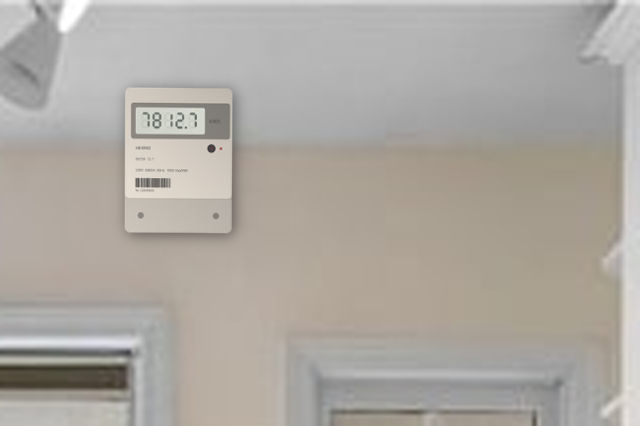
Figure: 7812.7kWh
